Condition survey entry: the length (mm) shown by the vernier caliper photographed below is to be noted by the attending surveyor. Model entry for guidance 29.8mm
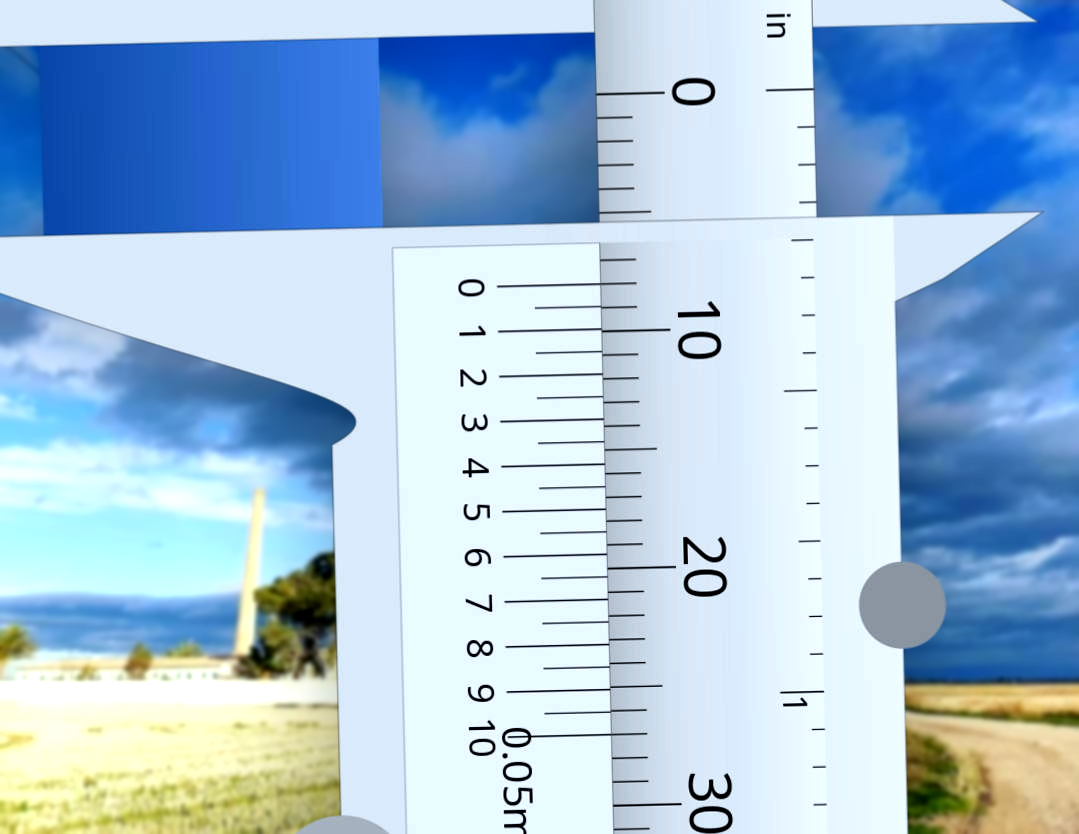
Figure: 8.0mm
